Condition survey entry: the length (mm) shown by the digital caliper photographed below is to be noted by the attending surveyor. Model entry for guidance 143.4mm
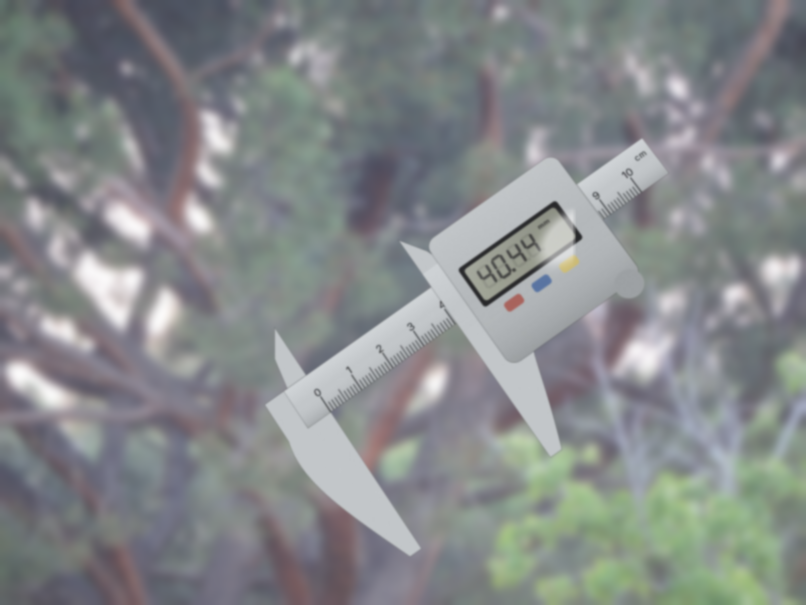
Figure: 40.44mm
